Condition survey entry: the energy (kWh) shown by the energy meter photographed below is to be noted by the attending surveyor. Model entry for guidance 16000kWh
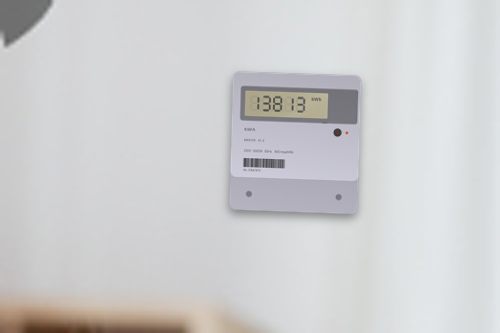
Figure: 13813kWh
